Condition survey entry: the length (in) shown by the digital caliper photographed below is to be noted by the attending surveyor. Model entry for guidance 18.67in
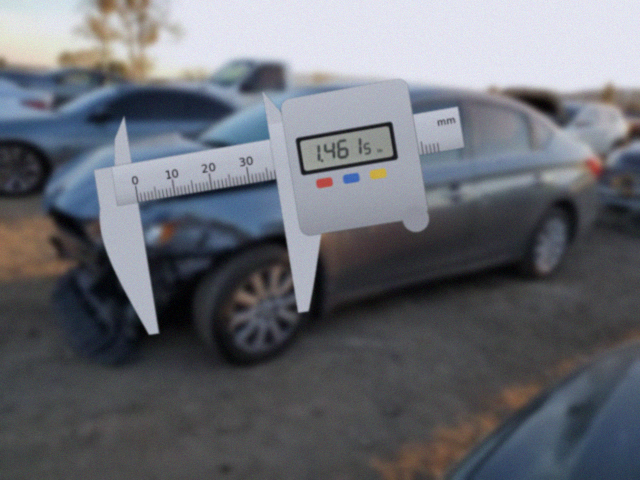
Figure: 1.4615in
